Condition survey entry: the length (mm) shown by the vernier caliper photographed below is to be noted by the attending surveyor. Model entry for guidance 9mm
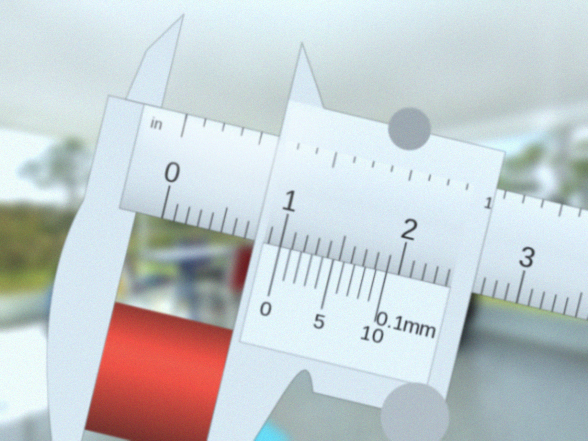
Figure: 10.0mm
